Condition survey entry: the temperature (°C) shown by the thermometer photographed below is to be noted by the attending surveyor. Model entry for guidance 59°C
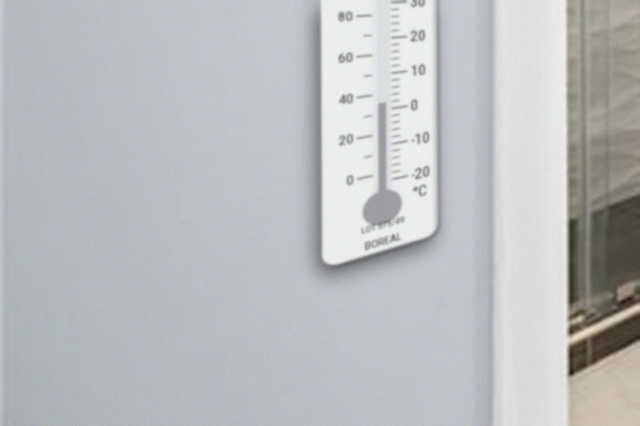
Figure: 2°C
